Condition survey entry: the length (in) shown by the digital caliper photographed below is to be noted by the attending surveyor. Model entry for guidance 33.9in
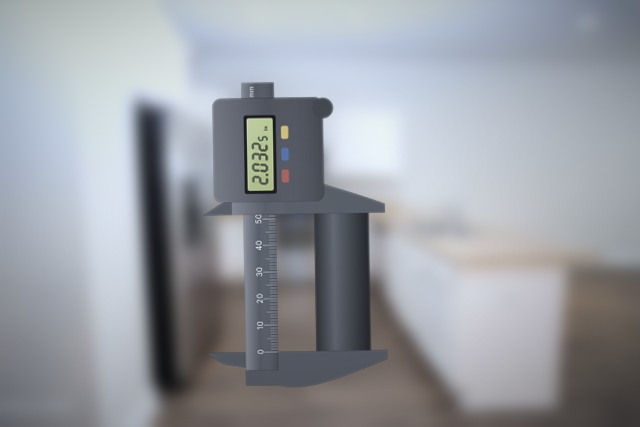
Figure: 2.0325in
